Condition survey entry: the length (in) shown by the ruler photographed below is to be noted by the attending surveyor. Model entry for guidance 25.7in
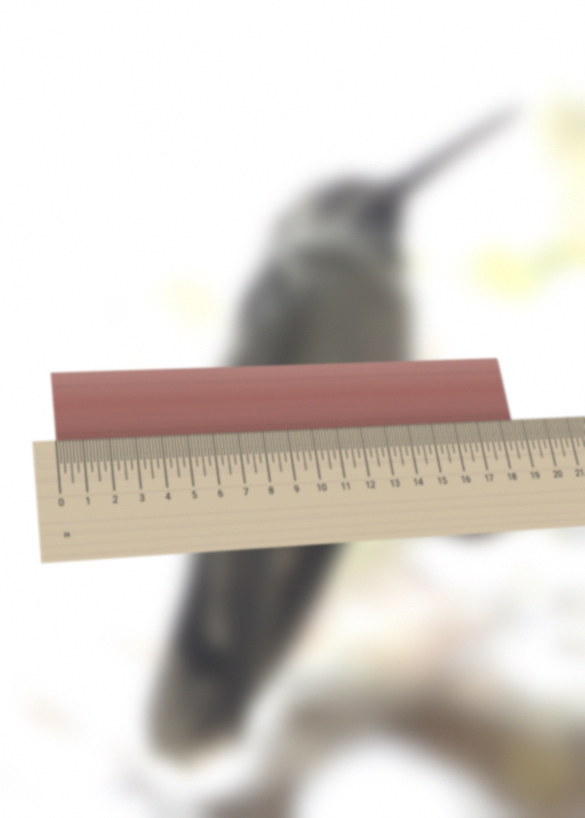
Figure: 18.5in
